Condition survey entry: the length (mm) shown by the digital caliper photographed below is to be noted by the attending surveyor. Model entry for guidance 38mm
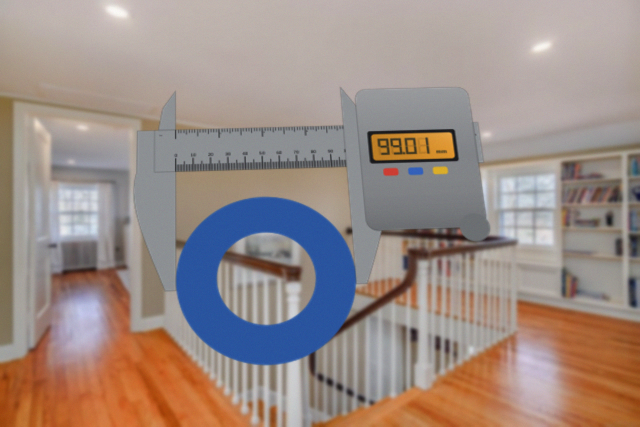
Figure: 99.01mm
